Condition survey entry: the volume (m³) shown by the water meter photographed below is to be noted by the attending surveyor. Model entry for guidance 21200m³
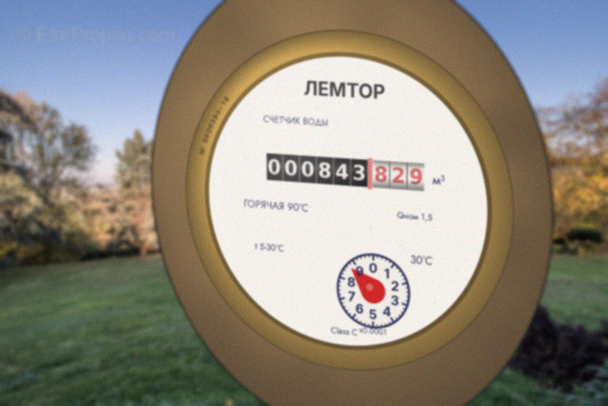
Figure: 843.8298m³
